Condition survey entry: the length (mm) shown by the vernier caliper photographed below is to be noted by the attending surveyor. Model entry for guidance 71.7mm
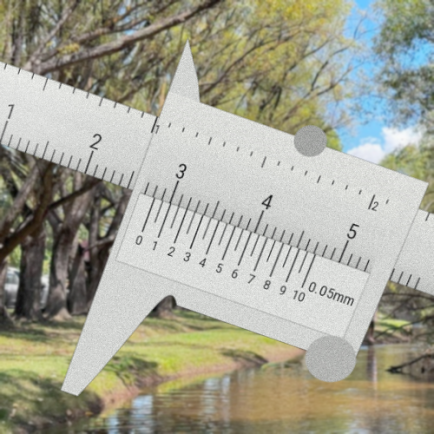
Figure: 28.2mm
